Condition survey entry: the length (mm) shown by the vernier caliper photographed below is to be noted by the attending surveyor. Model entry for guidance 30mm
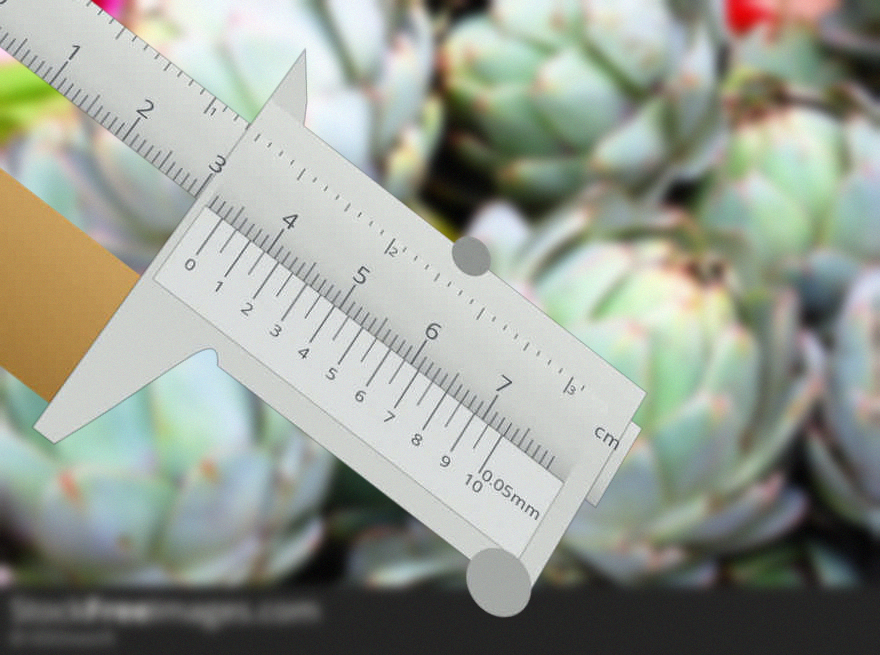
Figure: 33.8mm
